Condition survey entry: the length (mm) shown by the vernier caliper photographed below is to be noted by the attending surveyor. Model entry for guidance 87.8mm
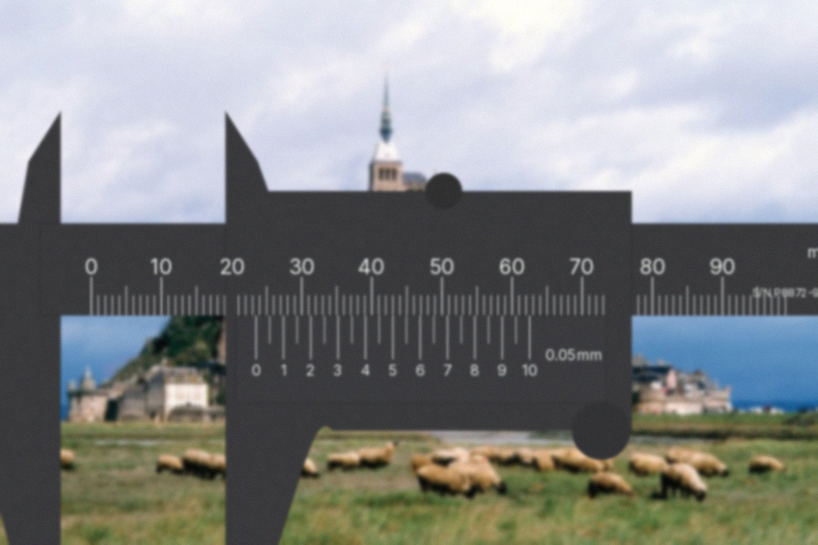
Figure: 23.5mm
